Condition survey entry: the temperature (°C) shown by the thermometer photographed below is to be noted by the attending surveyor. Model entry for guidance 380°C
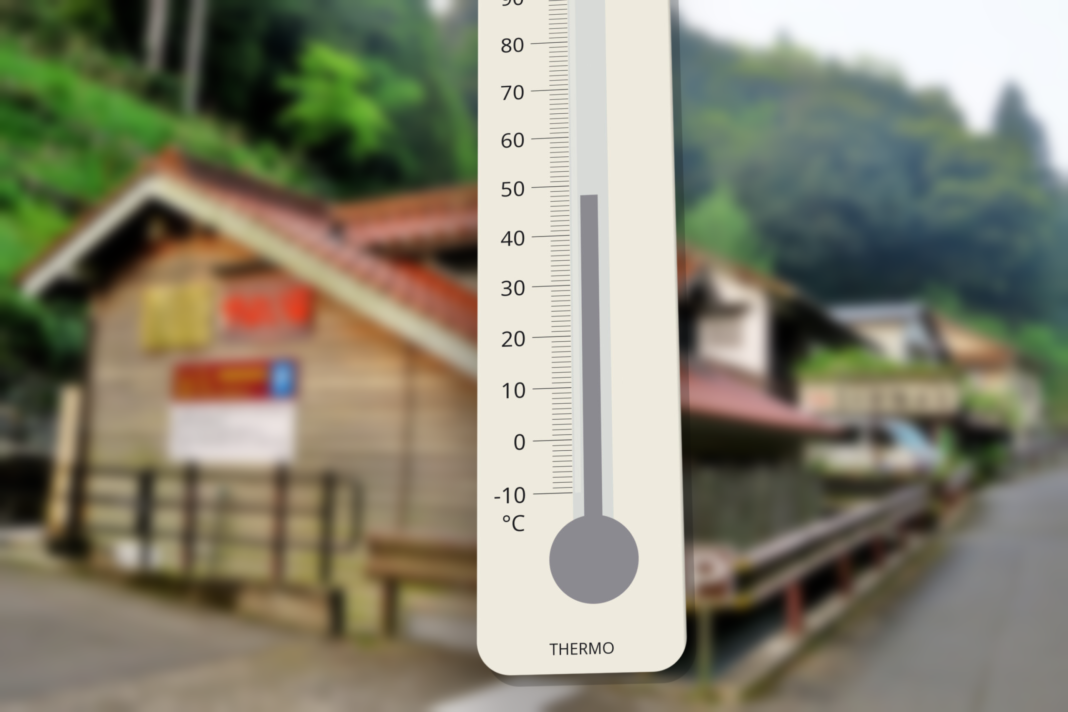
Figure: 48°C
